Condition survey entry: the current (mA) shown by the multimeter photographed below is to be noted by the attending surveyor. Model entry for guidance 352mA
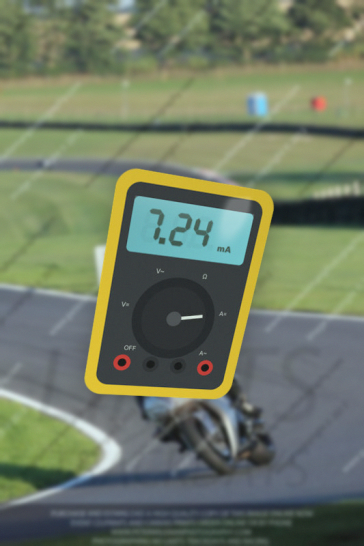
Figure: 7.24mA
